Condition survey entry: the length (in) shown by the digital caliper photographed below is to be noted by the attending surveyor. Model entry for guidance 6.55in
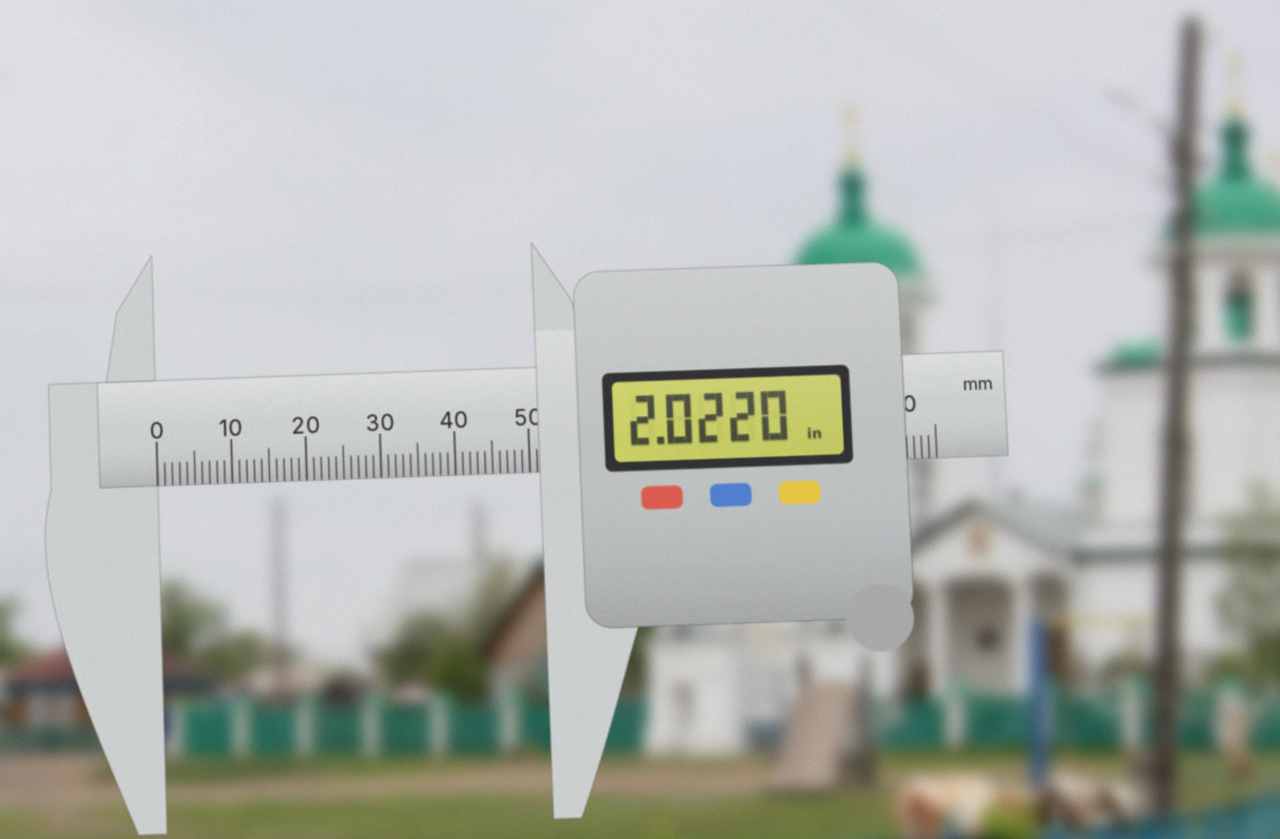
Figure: 2.0220in
